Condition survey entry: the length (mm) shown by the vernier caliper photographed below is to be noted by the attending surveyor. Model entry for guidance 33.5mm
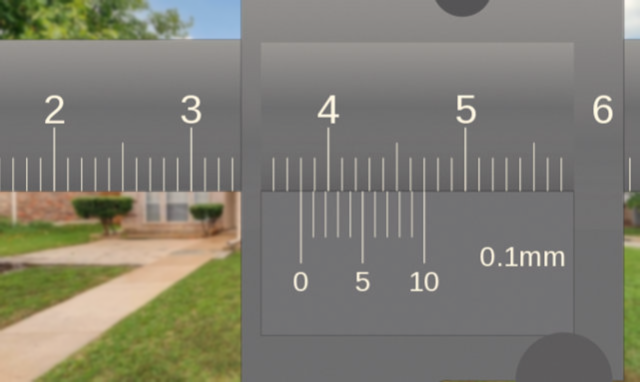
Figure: 38.0mm
